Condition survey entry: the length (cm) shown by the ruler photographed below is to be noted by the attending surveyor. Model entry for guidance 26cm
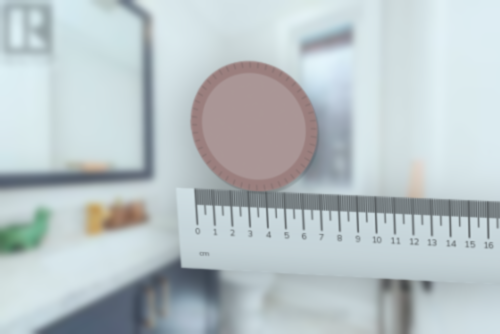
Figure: 7cm
